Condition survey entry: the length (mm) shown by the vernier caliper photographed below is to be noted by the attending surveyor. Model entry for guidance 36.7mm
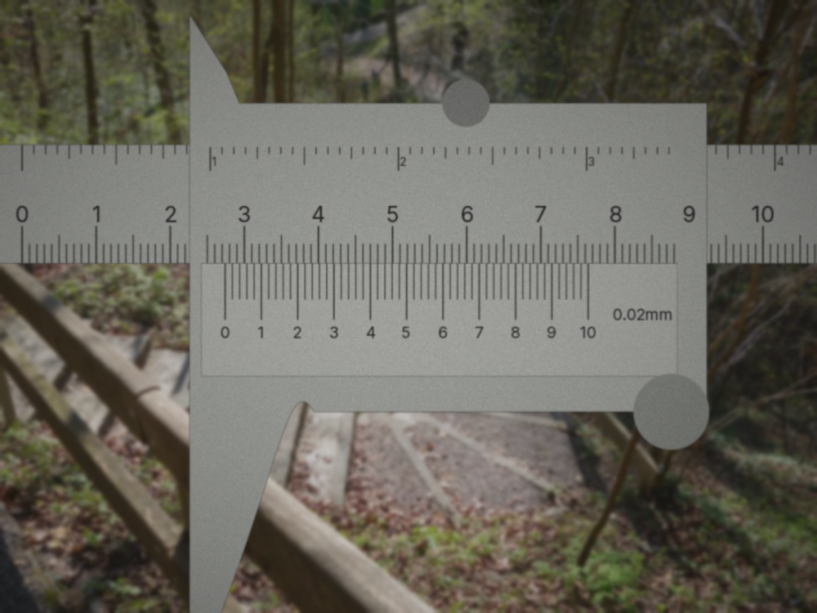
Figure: 27.4mm
